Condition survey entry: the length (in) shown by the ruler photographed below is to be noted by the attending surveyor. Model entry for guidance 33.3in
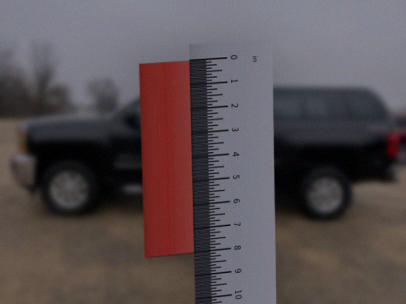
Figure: 8in
